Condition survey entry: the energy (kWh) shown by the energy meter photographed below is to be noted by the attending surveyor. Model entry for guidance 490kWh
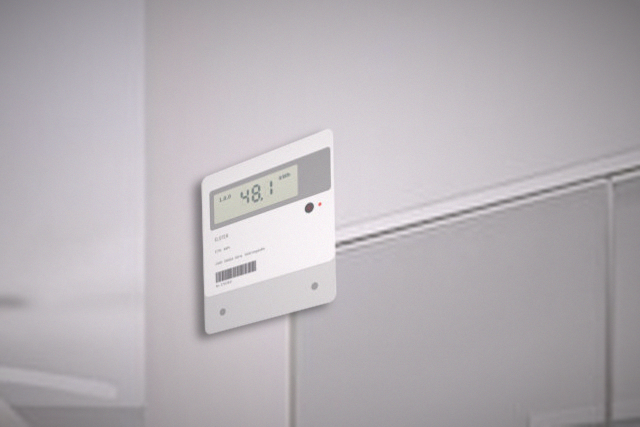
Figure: 48.1kWh
